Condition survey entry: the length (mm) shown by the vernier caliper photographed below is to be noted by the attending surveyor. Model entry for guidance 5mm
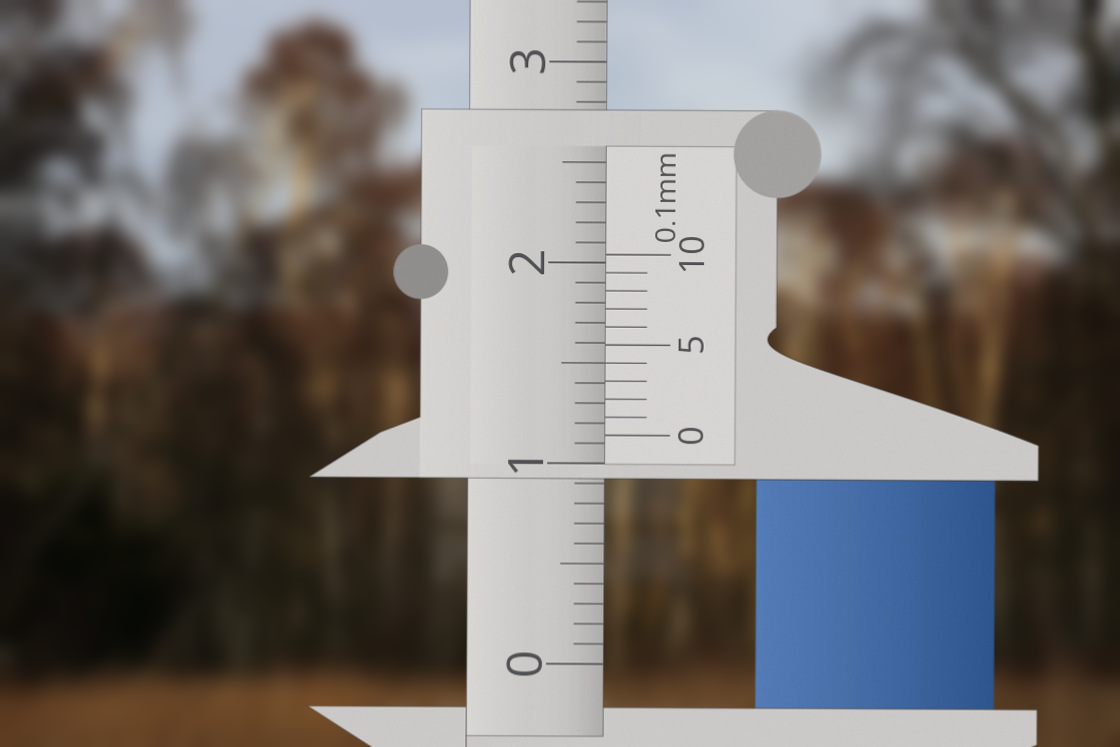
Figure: 11.4mm
